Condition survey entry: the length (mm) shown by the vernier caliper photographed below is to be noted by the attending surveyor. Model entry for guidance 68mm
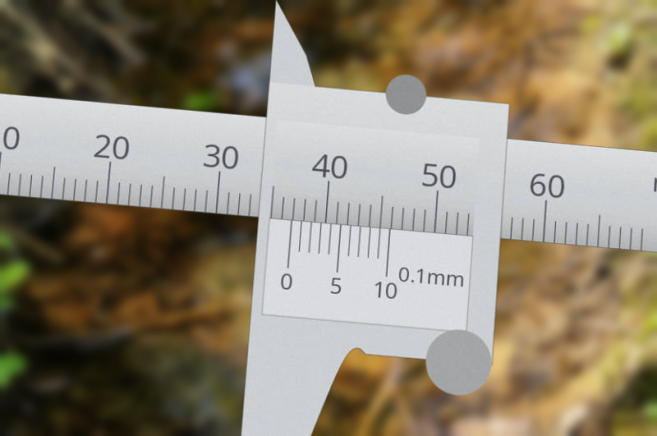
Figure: 36.9mm
